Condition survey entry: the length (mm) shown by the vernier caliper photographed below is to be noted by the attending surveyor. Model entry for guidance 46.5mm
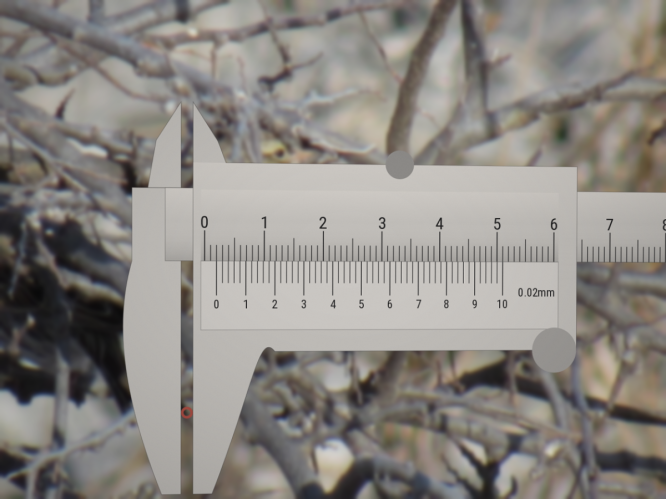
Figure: 2.0mm
